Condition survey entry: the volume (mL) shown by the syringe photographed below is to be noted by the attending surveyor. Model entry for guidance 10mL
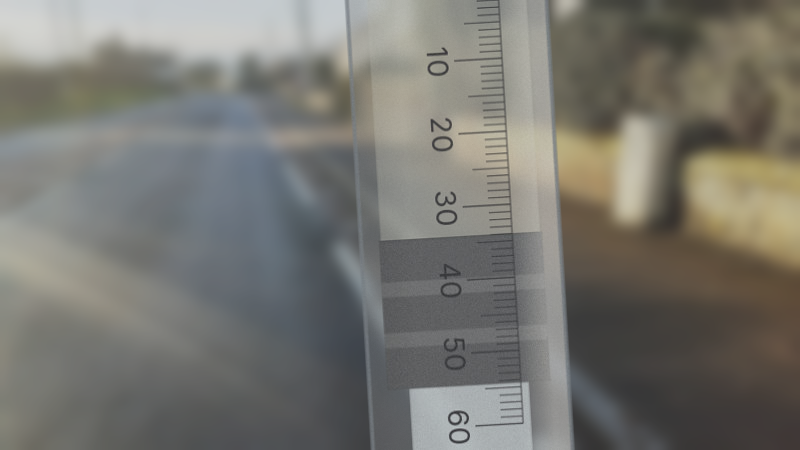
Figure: 34mL
